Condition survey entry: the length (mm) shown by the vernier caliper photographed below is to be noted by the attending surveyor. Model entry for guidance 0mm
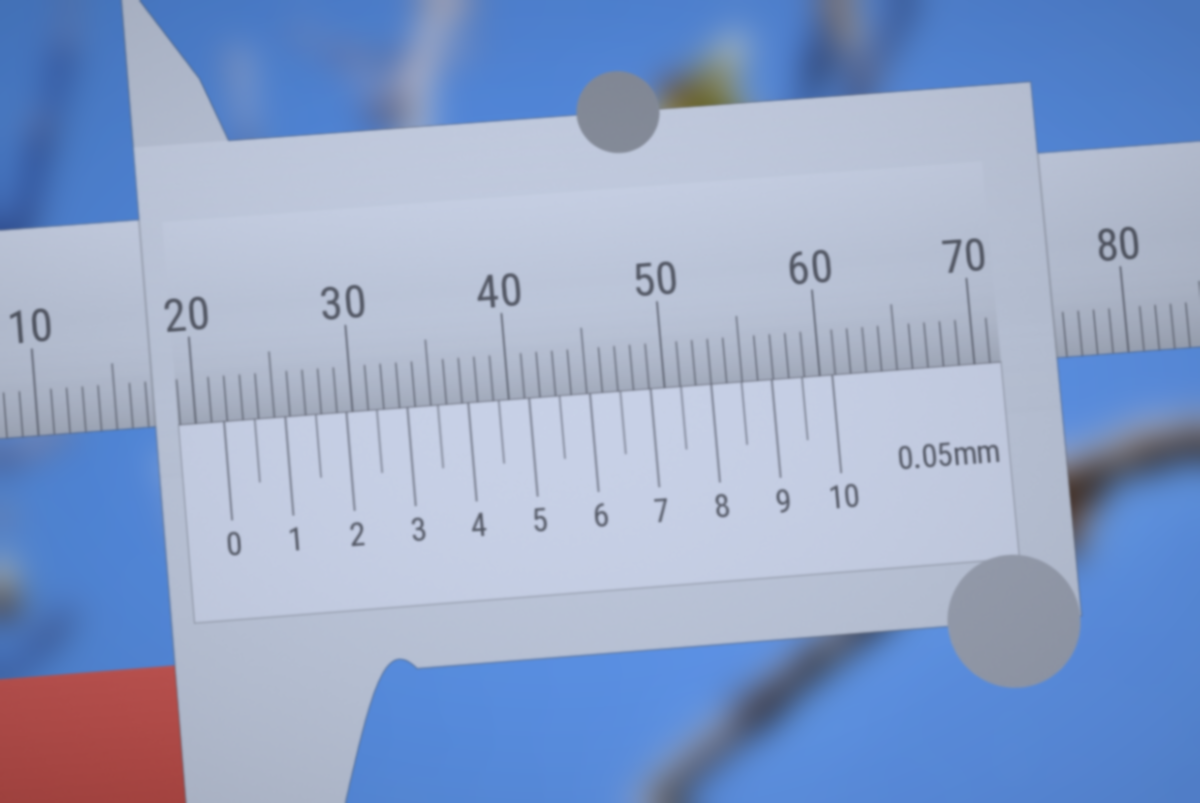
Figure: 21.8mm
